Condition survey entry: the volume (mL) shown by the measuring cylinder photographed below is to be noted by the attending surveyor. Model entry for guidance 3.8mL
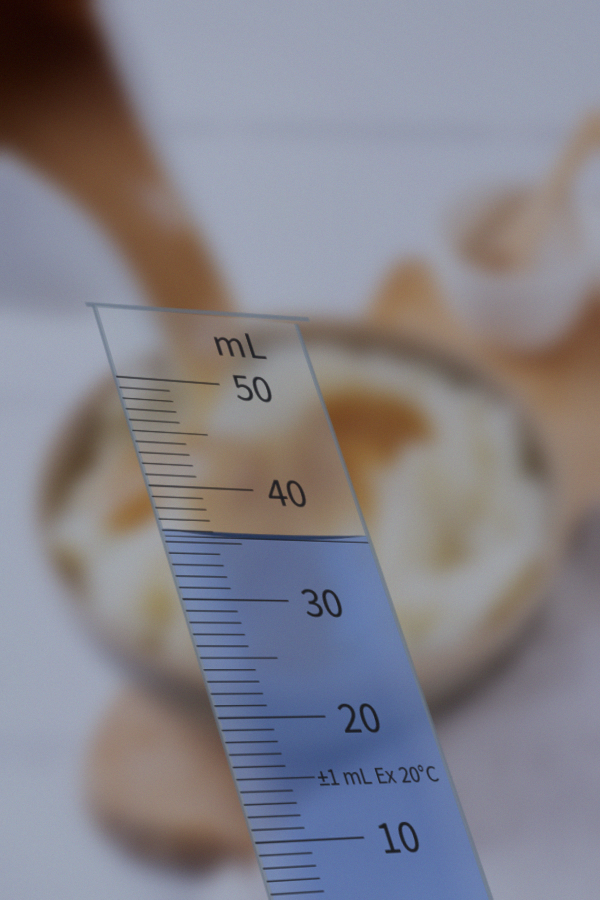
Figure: 35.5mL
